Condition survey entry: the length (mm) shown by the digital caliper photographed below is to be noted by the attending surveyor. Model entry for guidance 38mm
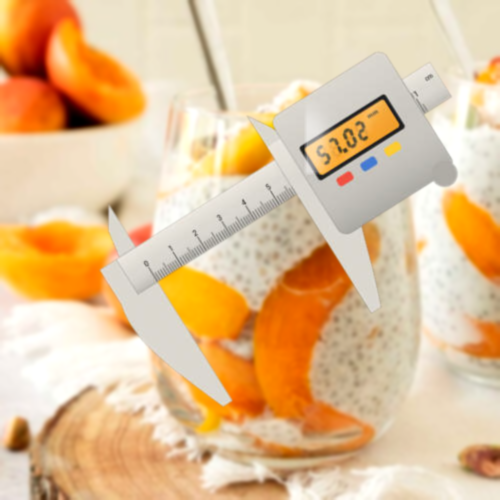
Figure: 57.02mm
